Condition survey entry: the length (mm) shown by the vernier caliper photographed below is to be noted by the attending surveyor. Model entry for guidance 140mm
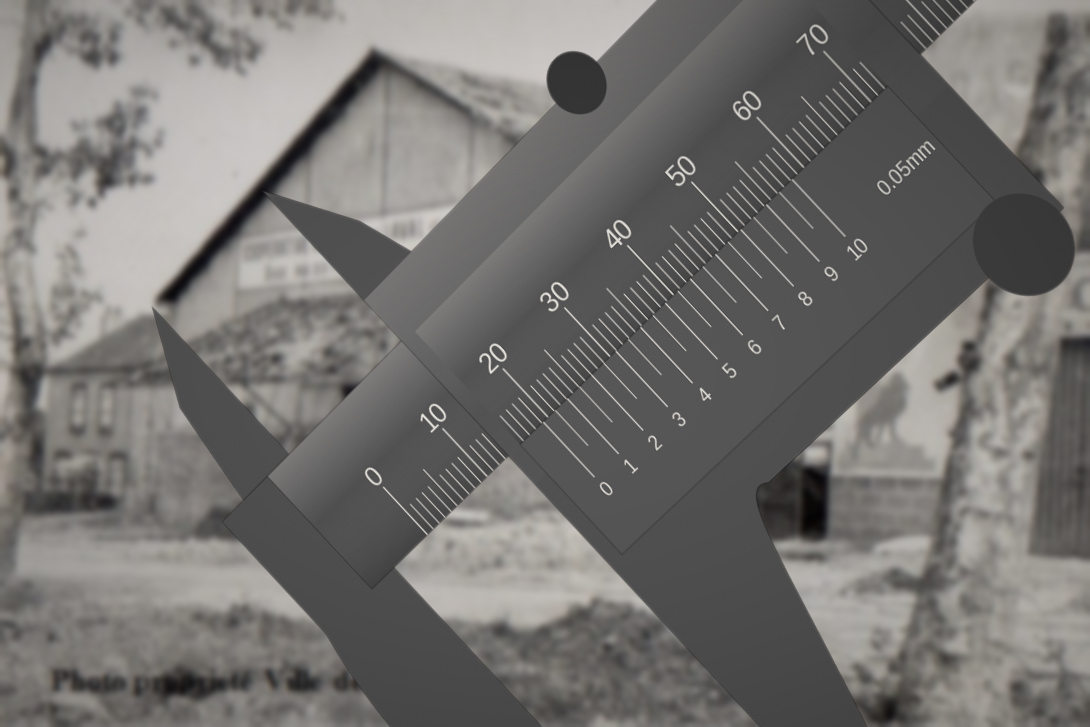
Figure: 19.2mm
